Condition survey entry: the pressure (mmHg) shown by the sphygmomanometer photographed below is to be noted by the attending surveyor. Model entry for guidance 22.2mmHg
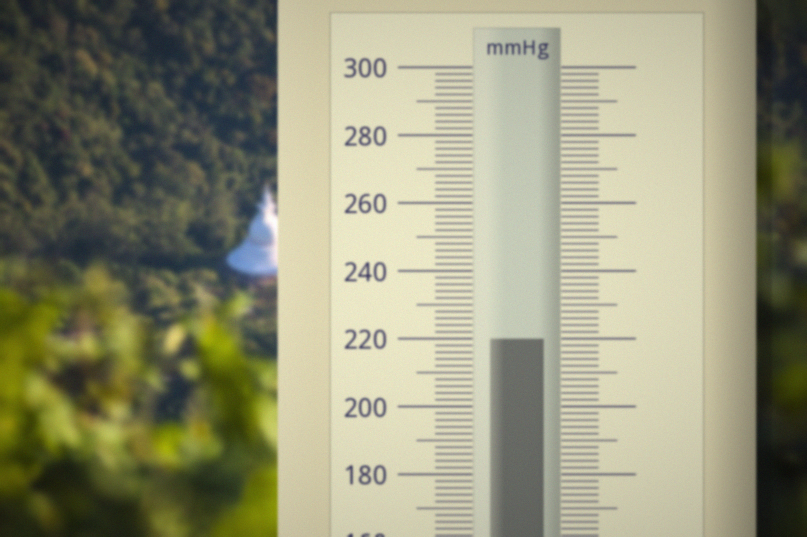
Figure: 220mmHg
